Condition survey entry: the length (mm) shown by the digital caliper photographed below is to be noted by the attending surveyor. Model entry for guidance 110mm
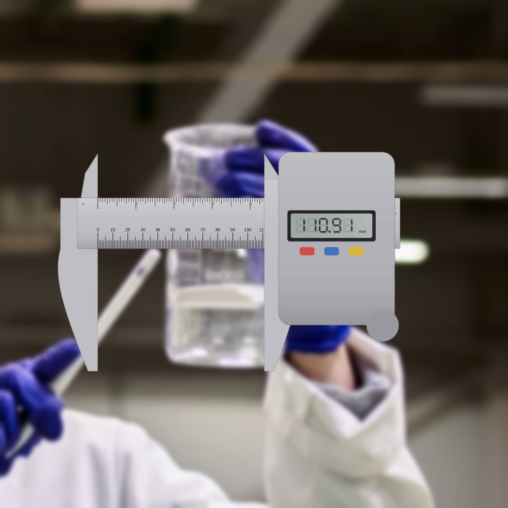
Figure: 110.91mm
